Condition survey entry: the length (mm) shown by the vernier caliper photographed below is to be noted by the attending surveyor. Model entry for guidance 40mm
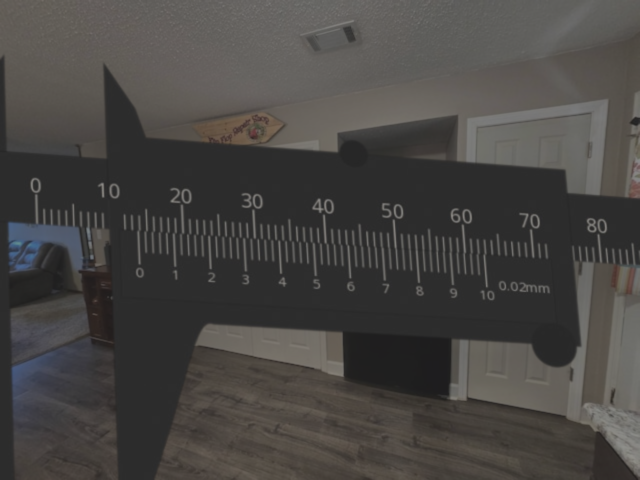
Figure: 13.8mm
